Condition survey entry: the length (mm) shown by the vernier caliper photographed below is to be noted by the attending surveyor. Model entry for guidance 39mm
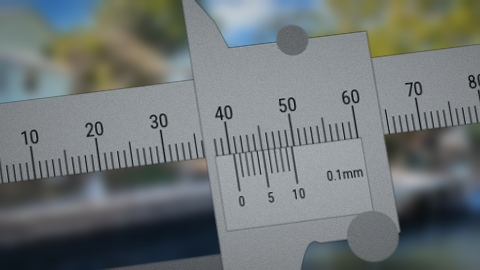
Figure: 40.6mm
